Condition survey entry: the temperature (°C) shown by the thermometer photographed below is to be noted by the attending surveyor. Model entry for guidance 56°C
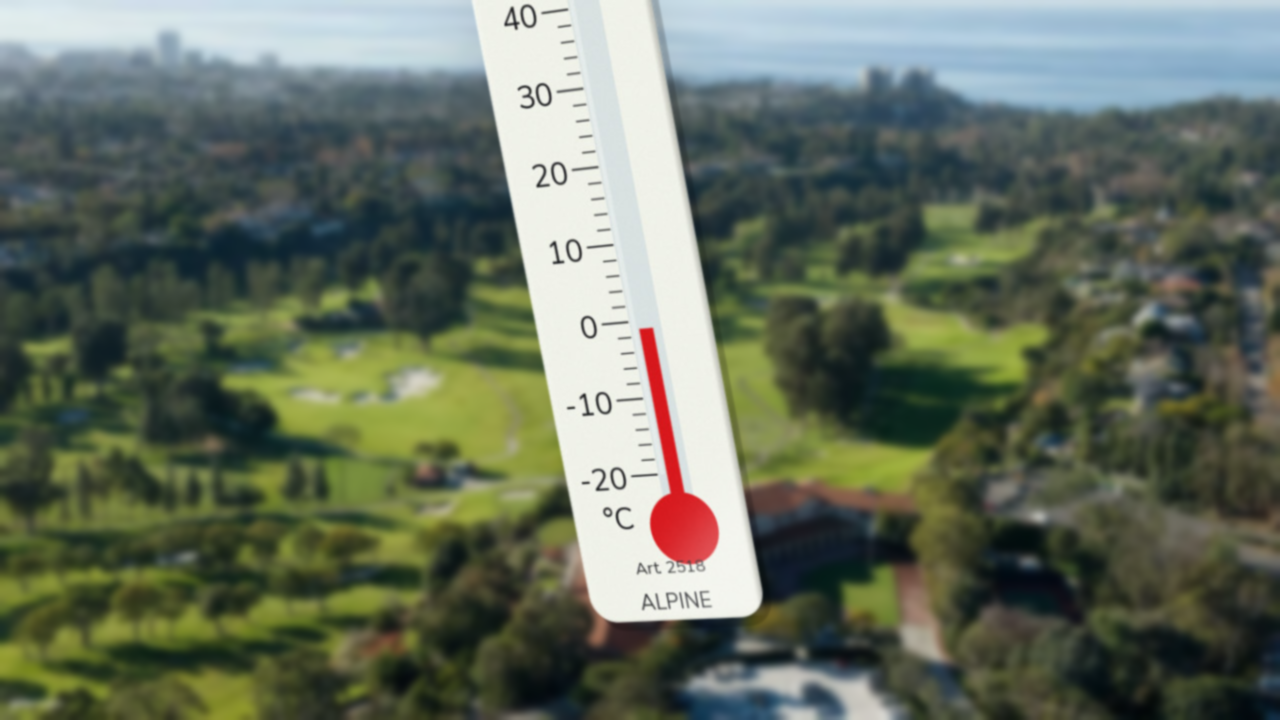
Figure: -1°C
